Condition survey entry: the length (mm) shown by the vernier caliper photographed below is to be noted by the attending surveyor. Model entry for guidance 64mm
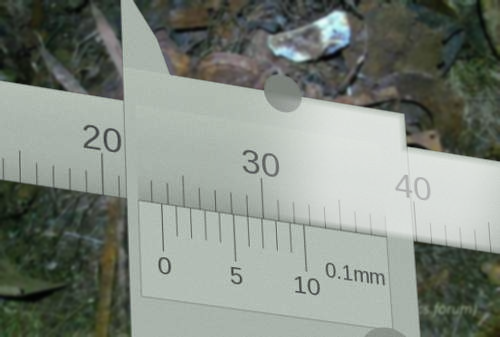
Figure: 23.6mm
